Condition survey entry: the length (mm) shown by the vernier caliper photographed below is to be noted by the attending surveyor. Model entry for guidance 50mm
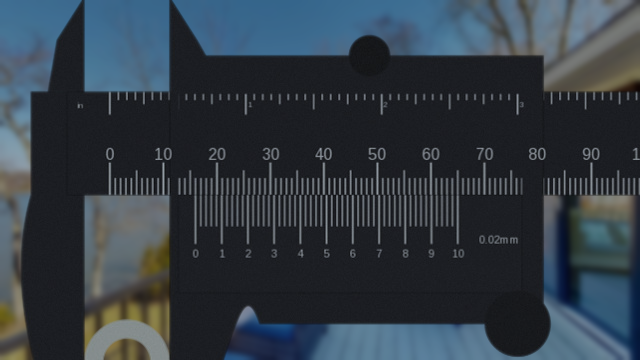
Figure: 16.0mm
